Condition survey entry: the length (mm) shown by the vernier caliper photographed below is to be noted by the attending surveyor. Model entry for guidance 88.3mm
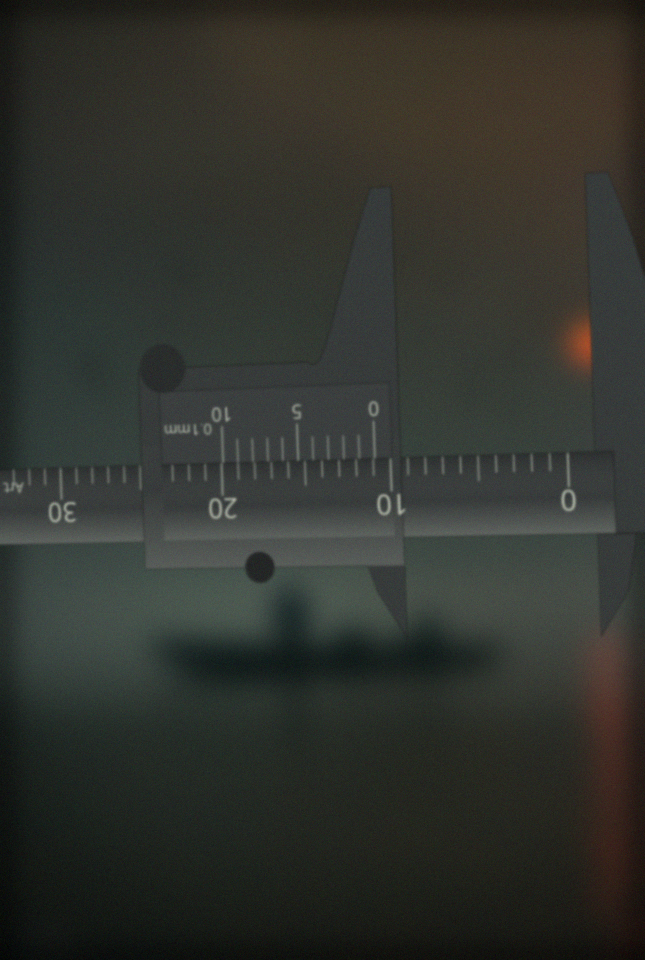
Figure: 10.9mm
